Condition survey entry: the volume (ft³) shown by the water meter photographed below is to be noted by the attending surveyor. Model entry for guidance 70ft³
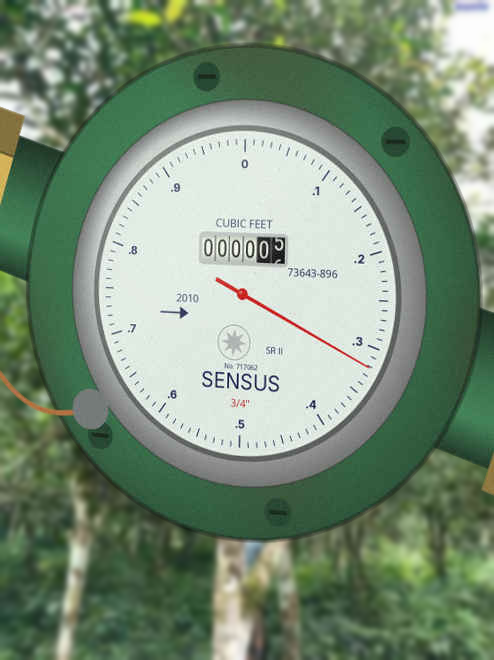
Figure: 5.32ft³
